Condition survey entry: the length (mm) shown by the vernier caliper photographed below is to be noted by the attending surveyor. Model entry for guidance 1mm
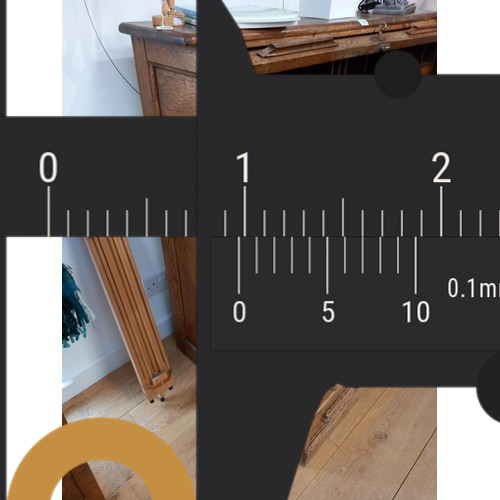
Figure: 9.7mm
